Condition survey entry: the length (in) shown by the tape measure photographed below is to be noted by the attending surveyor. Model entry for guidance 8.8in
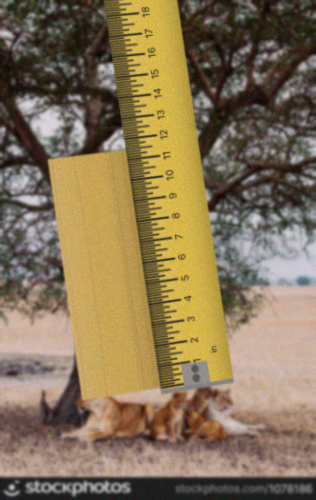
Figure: 11.5in
